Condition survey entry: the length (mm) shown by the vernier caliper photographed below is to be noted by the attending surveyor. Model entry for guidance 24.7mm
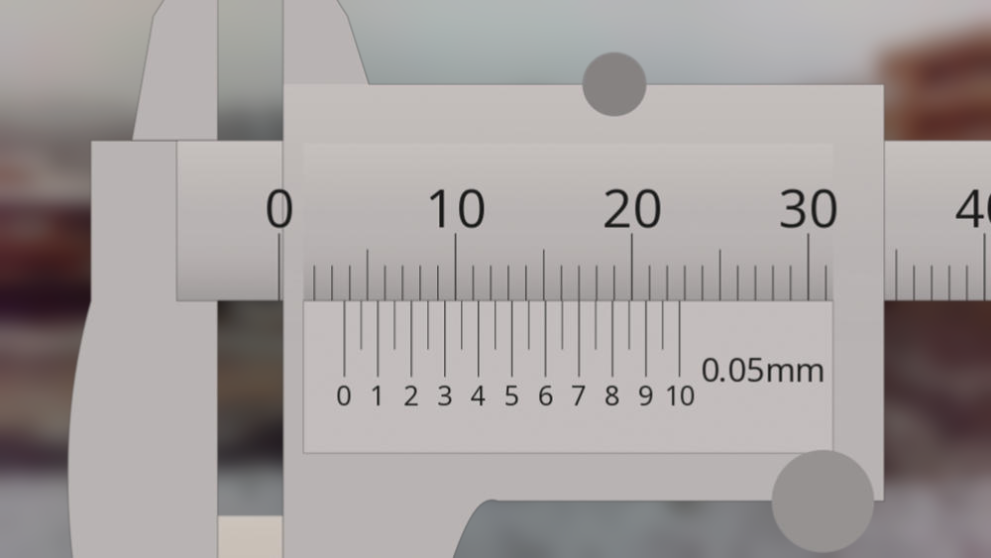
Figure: 3.7mm
